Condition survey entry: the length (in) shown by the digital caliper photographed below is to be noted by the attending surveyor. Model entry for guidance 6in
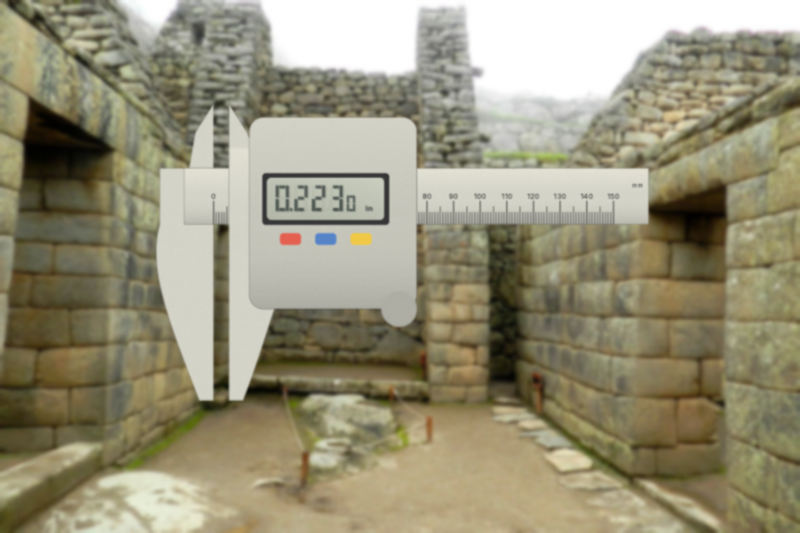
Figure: 0.2230in
